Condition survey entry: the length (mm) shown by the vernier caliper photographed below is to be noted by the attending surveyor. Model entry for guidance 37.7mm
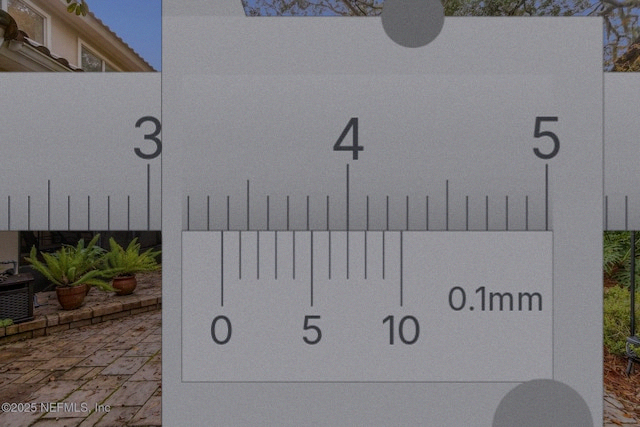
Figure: 33.7mm
